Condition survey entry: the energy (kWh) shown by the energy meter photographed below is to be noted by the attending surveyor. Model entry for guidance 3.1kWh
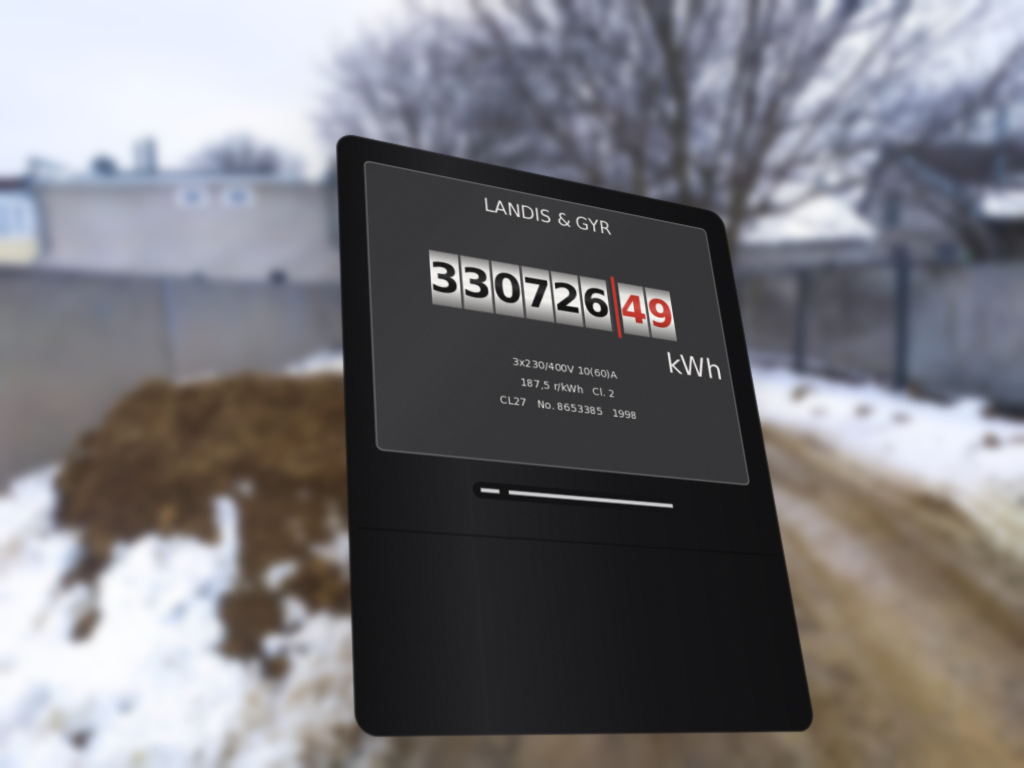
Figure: 330726.49kWh
